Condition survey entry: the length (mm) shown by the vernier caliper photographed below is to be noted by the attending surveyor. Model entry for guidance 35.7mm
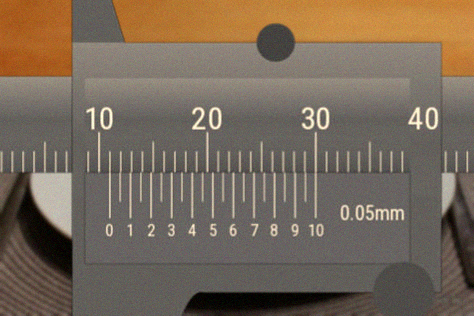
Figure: 11.0mm
